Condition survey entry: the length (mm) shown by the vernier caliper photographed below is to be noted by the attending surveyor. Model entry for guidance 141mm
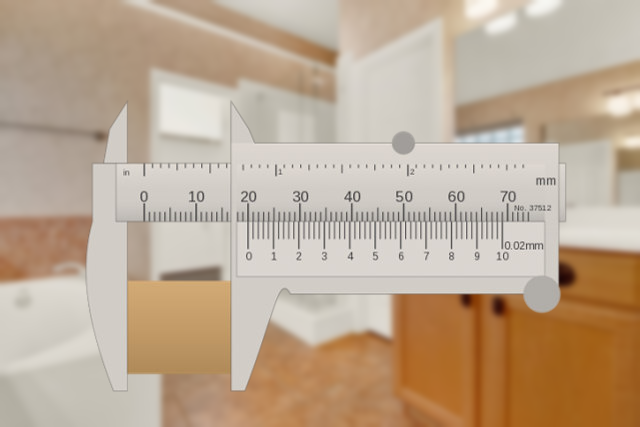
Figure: 20.0mm
